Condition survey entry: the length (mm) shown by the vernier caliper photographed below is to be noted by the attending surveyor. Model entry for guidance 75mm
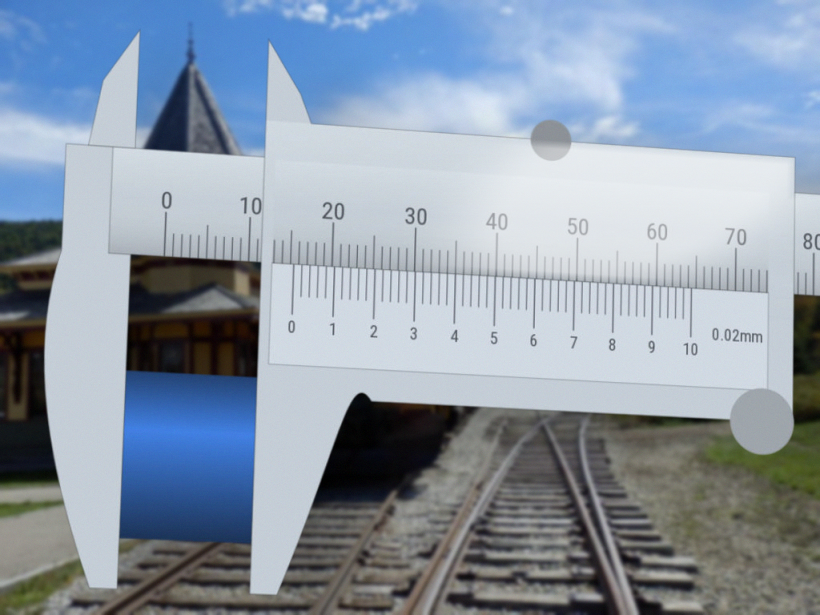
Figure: 15.4mm
